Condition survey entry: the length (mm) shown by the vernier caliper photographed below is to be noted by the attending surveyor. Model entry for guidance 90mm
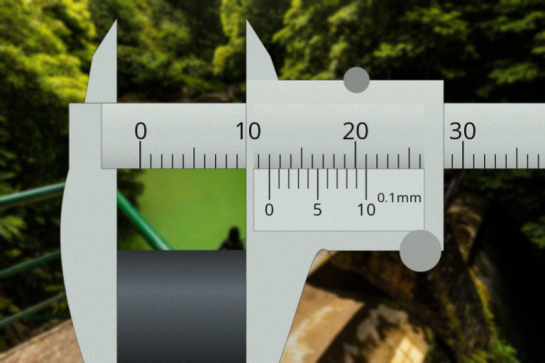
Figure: 12.0mm
